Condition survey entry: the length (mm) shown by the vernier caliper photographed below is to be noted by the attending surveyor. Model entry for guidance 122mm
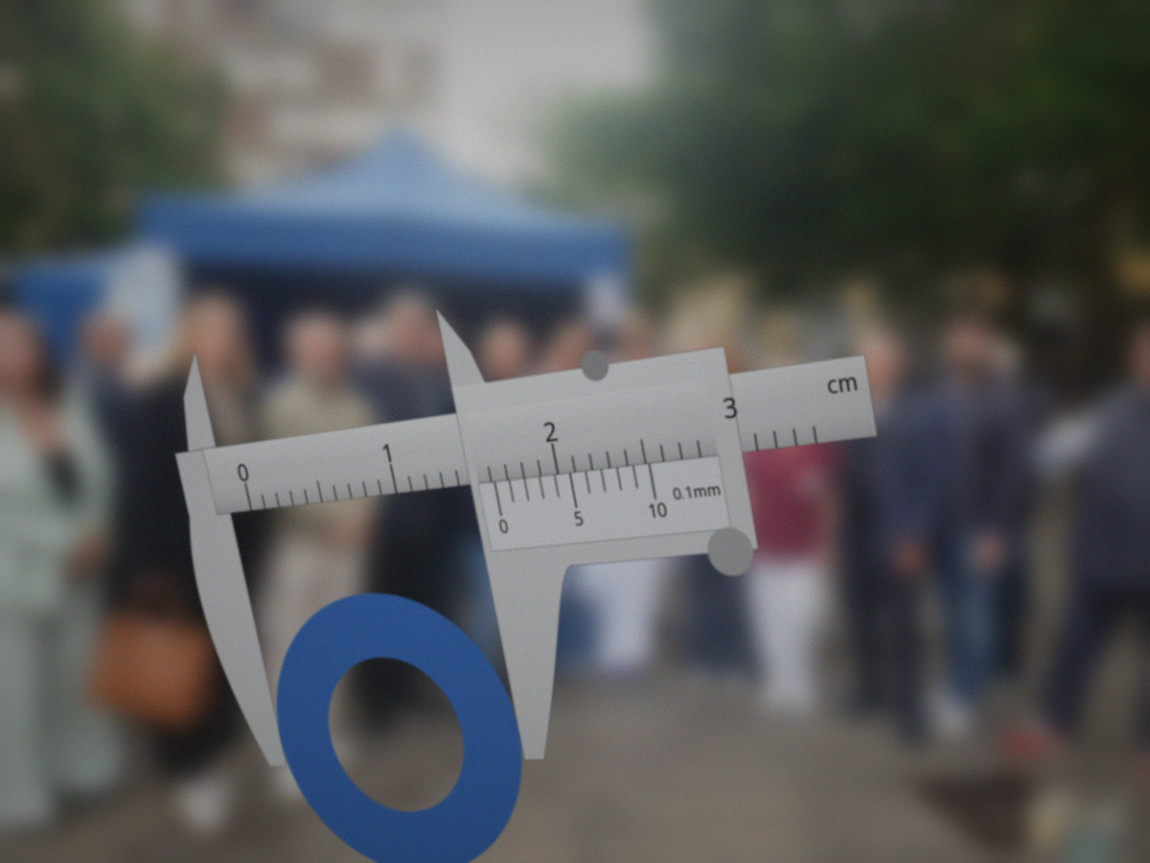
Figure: 16.2mm
